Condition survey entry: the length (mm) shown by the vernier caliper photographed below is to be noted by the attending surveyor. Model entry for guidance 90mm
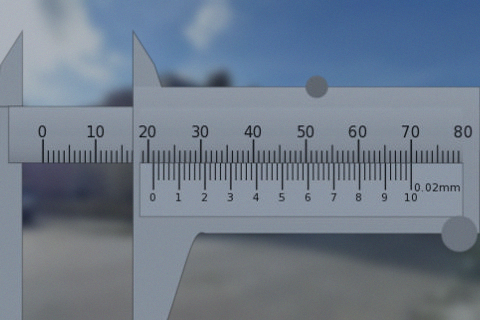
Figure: 21.0mm
